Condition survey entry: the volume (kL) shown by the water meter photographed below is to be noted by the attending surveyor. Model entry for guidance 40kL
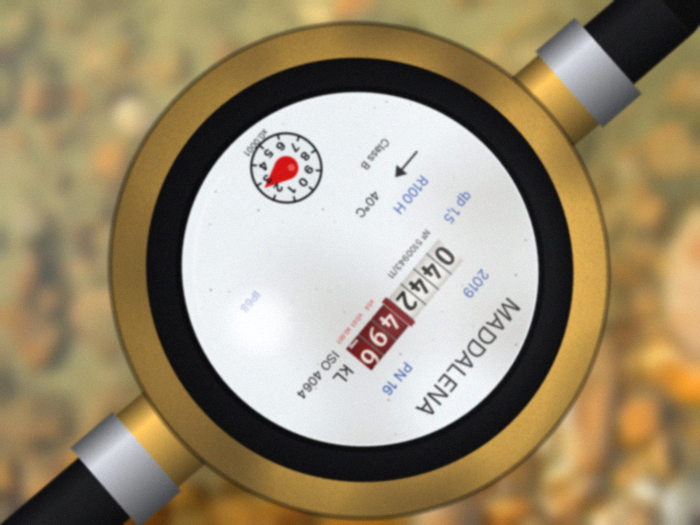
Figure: 442.4962kL
